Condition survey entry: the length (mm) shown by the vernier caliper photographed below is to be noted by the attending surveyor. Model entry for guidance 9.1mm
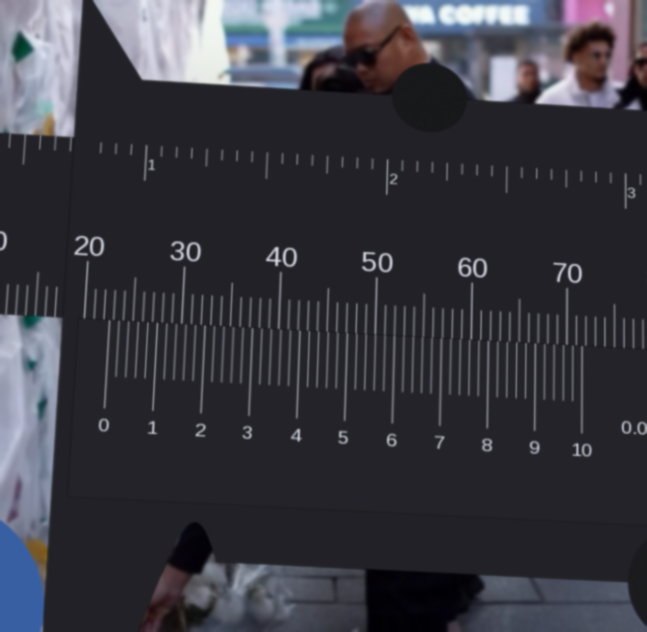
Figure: 22.6mm
